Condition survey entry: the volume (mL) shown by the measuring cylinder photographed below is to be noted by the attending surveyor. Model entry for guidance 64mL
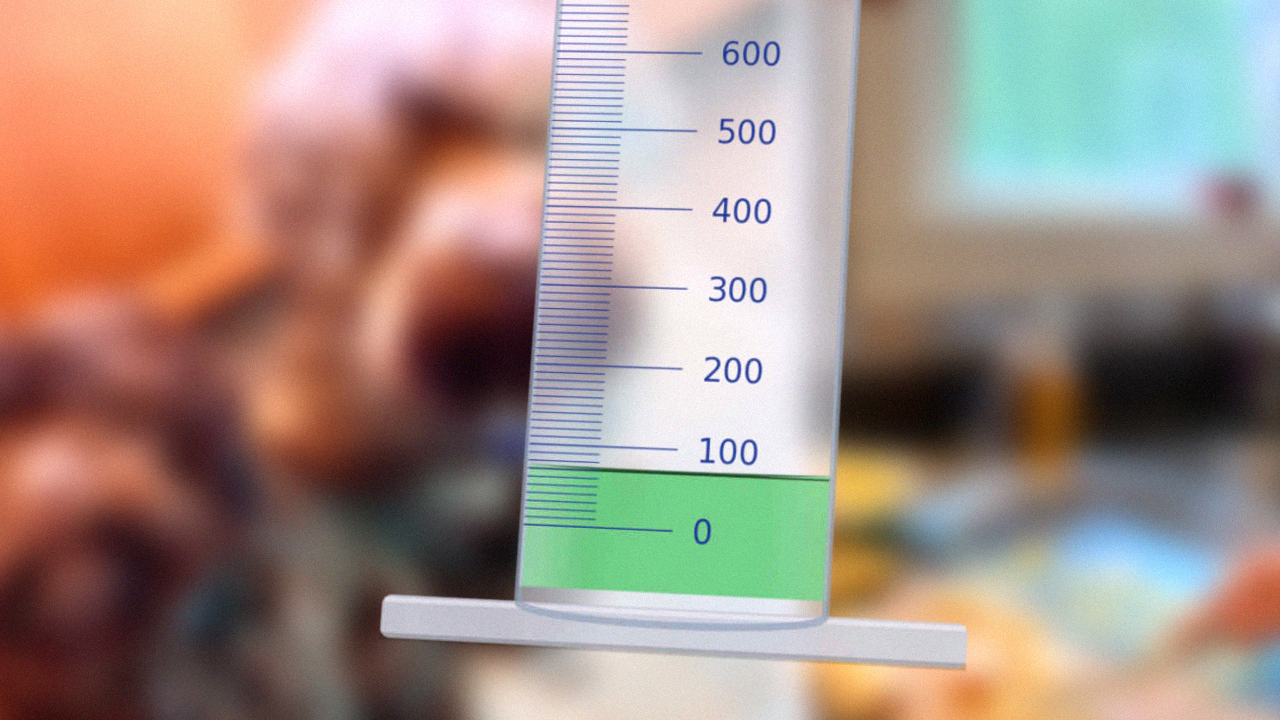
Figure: 70mL
